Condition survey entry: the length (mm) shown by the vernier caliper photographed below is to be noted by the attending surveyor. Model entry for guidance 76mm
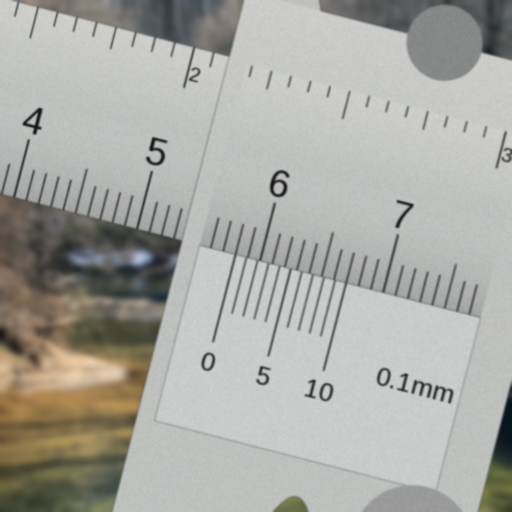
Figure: 58.0mm
